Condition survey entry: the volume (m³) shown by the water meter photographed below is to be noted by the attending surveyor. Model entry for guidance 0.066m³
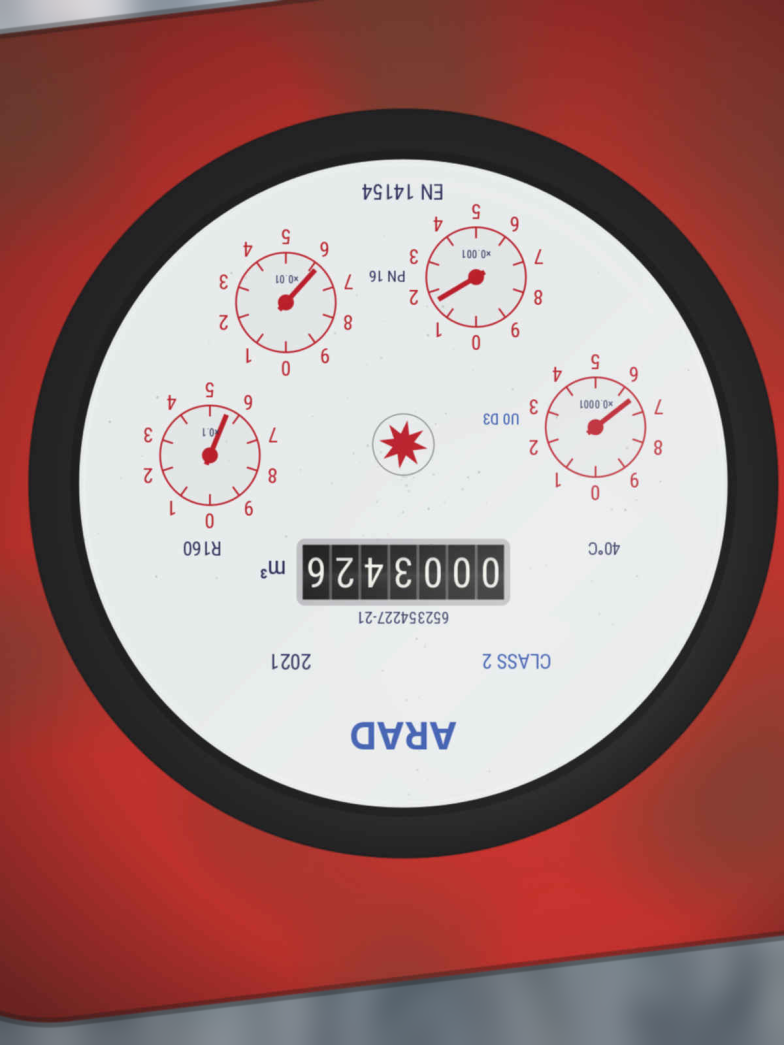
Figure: 3426.5616m³
